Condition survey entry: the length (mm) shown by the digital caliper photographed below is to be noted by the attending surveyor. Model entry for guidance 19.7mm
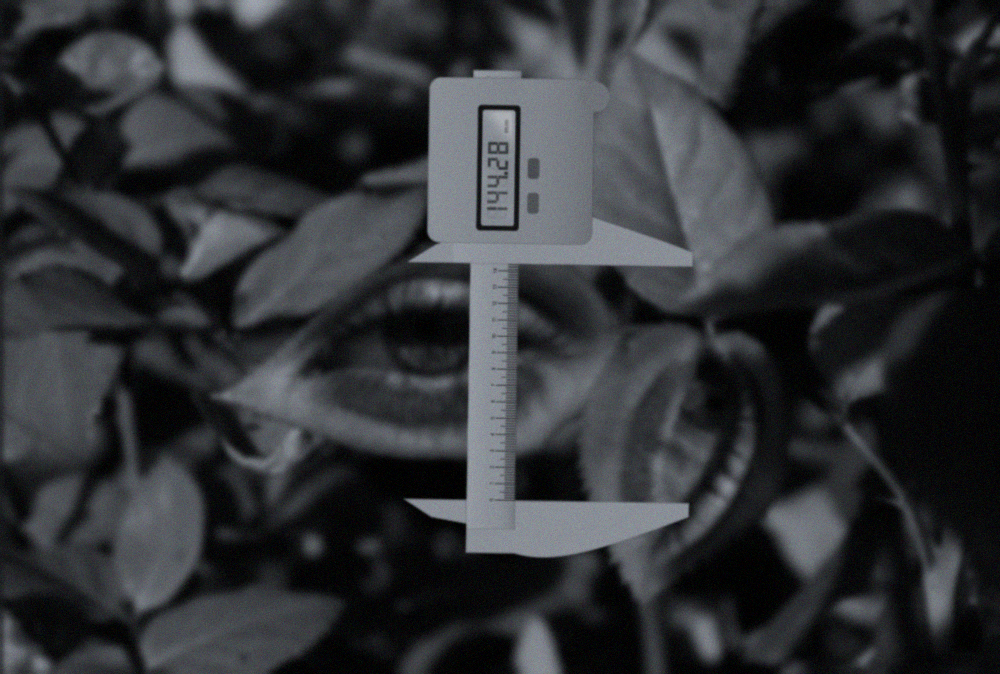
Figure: 144.28mm
